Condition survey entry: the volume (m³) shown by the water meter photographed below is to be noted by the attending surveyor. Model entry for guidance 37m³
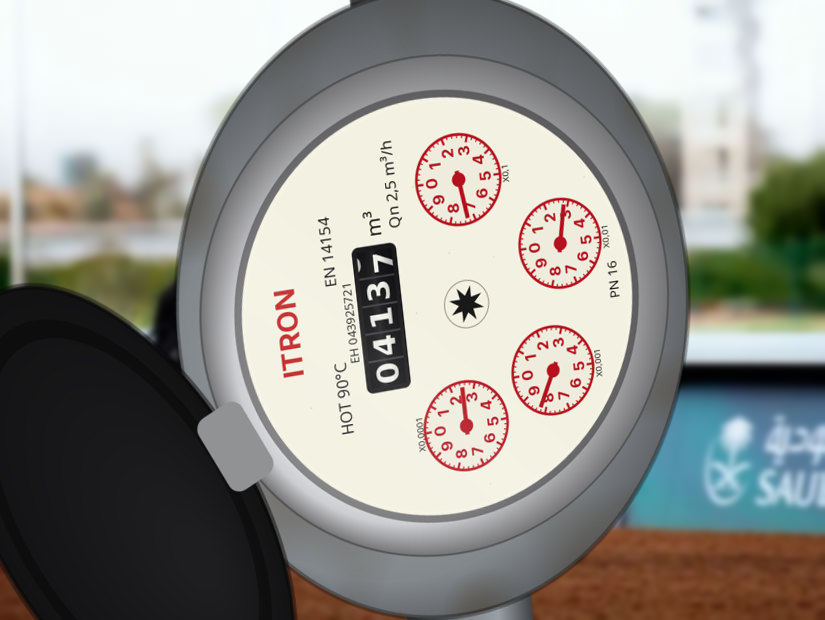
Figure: 4136.7282m³
